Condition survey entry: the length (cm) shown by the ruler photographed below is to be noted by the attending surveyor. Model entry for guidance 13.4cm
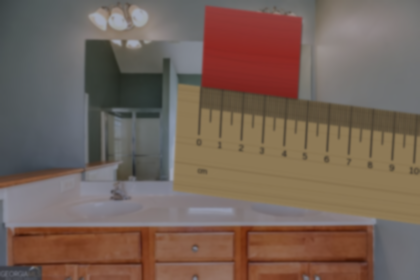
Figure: 4.5cm
